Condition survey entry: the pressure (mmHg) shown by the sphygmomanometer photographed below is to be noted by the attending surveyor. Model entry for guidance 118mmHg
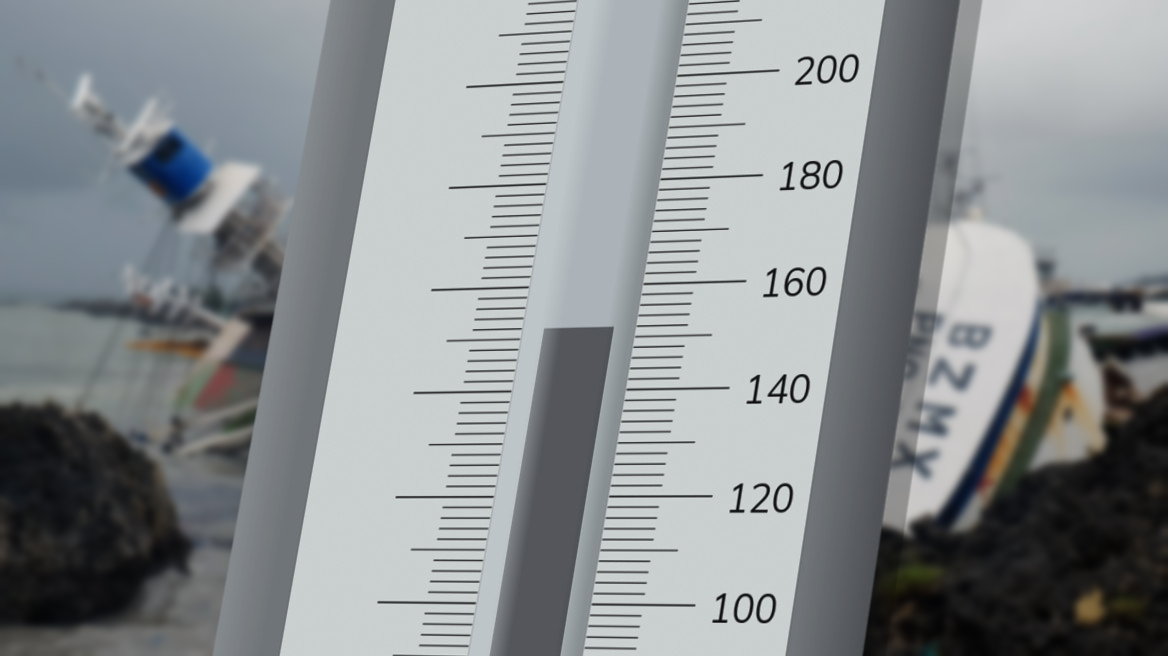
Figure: 152mmHg
